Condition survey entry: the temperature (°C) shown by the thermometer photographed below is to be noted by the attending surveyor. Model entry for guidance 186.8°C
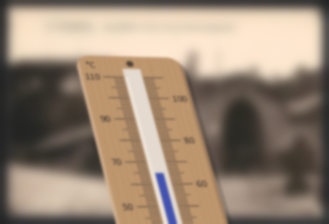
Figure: 65°C
